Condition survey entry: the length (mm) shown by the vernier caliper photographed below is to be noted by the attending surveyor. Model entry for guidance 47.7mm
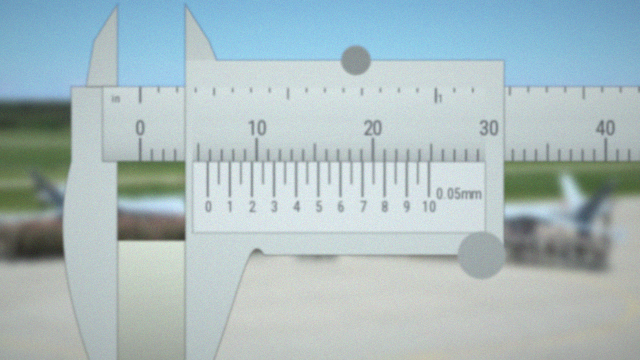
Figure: 5.8mm
